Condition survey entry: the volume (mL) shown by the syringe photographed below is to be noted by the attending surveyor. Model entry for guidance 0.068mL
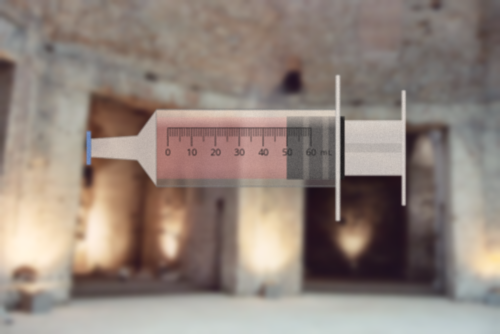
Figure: 50mL
